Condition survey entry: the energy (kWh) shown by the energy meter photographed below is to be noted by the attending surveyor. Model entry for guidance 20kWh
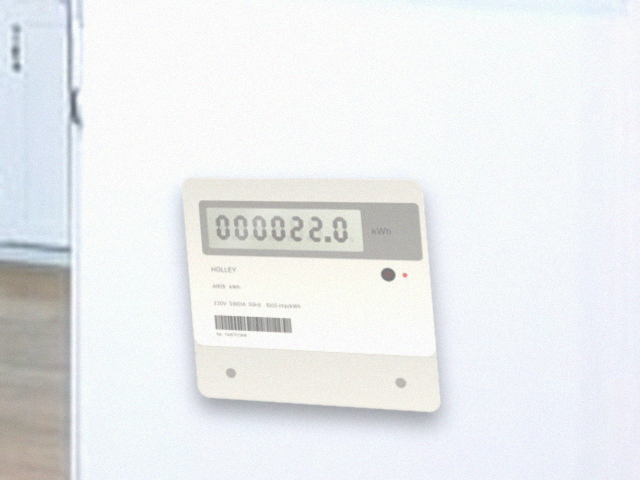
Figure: 22.0kWh
